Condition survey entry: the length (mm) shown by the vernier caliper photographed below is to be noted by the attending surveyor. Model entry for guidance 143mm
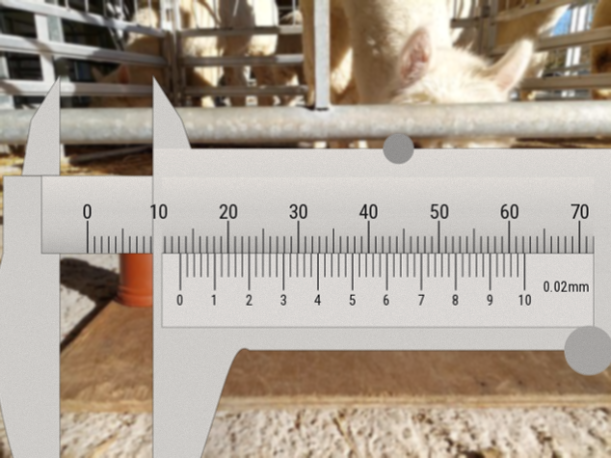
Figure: 13.2mm
